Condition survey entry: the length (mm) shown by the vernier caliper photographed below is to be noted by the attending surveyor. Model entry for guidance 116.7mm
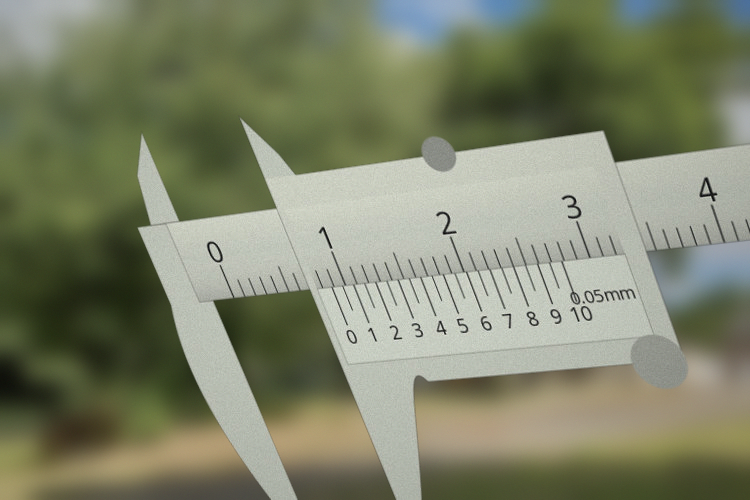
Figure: 8.8mm
